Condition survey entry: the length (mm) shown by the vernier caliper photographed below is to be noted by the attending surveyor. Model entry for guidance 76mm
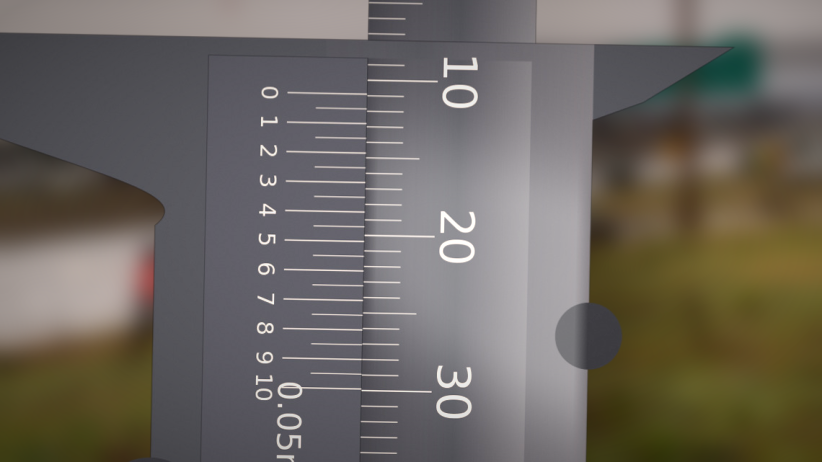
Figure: 10.9mm
